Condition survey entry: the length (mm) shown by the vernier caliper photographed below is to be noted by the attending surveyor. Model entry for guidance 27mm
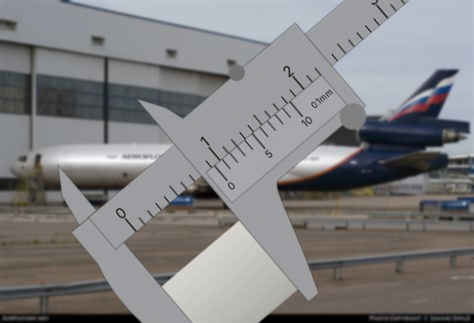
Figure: 9.3mm
